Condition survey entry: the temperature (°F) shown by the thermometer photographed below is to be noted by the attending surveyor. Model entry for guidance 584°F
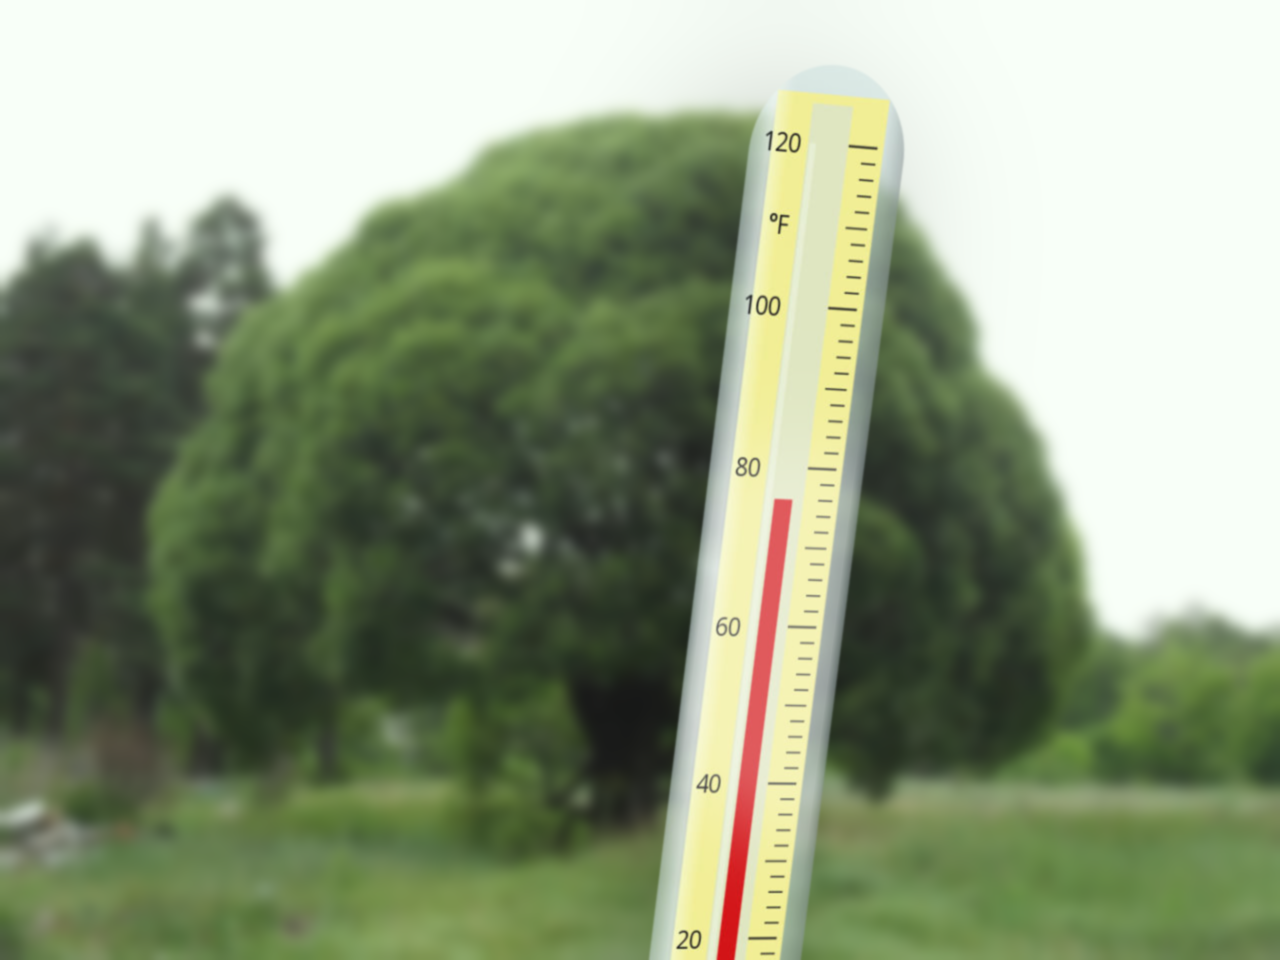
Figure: 76°F
